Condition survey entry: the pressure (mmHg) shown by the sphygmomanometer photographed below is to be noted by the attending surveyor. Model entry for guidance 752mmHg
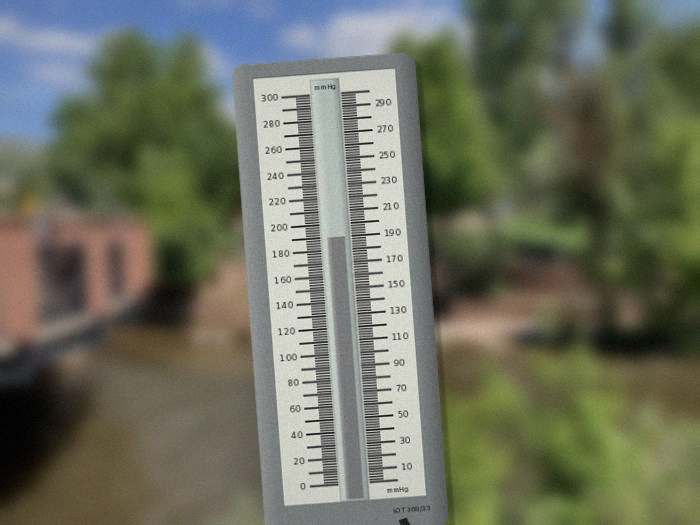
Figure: 190mmHg
